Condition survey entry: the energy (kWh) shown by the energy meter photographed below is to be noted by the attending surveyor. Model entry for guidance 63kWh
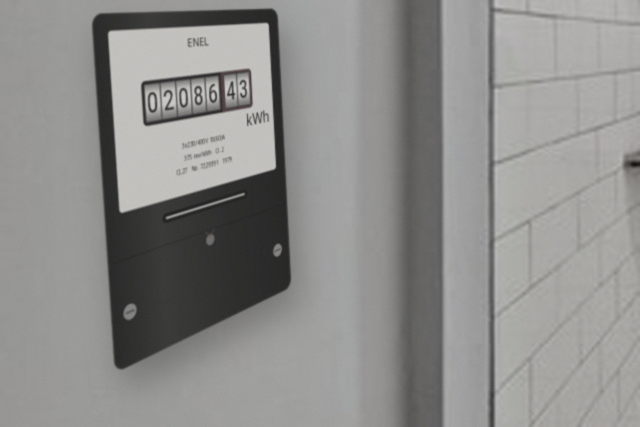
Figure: 2086.43kWh
